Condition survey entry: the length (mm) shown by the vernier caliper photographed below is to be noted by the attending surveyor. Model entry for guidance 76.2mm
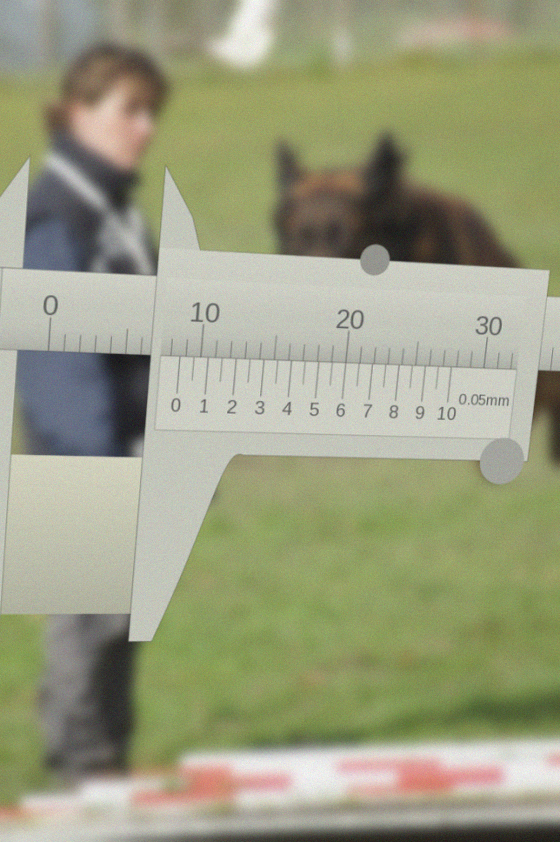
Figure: 8.6mm
